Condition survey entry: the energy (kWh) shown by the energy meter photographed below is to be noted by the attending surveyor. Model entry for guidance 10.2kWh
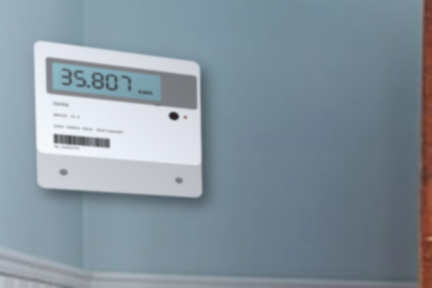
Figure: 35.807kWh
